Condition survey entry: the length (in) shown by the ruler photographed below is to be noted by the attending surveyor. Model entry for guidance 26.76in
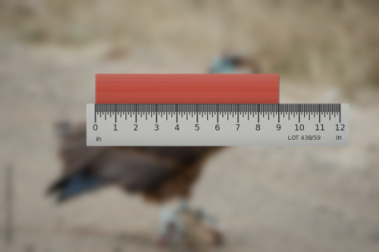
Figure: 9in
